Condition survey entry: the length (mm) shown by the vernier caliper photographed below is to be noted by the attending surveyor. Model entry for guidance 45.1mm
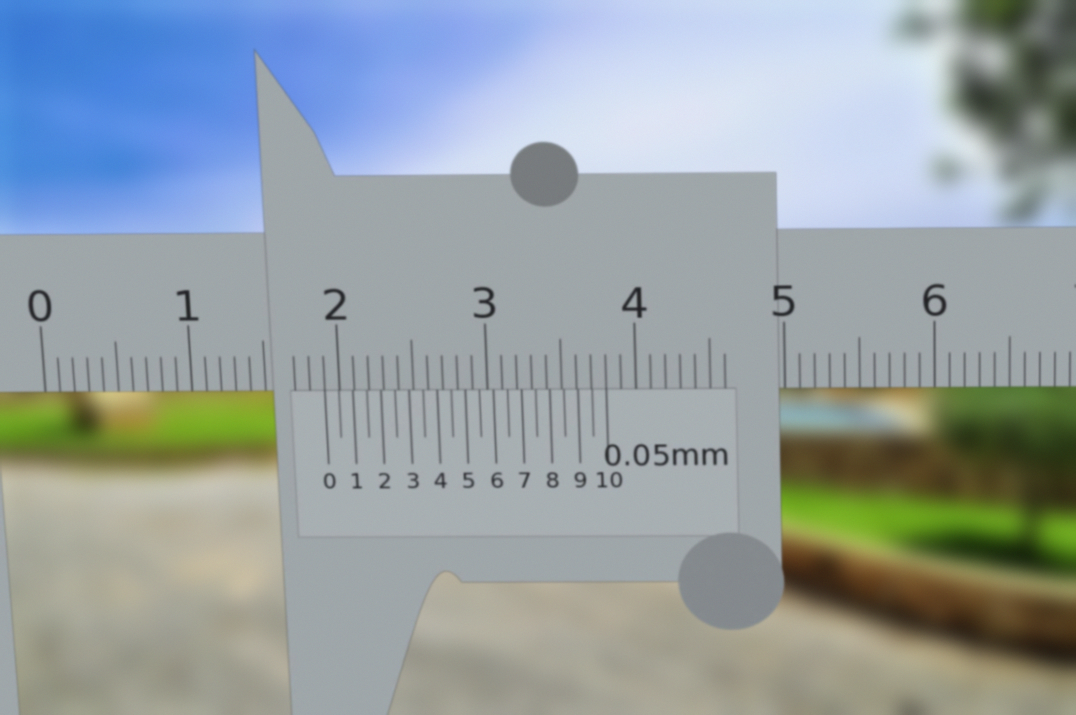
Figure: 19.0mm
